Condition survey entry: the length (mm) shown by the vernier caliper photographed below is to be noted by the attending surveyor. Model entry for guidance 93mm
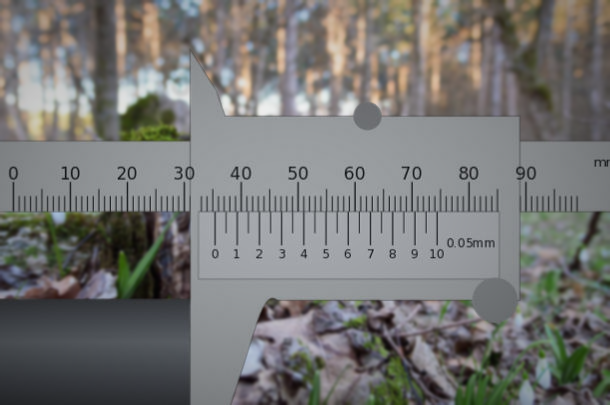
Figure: 35.4mm
